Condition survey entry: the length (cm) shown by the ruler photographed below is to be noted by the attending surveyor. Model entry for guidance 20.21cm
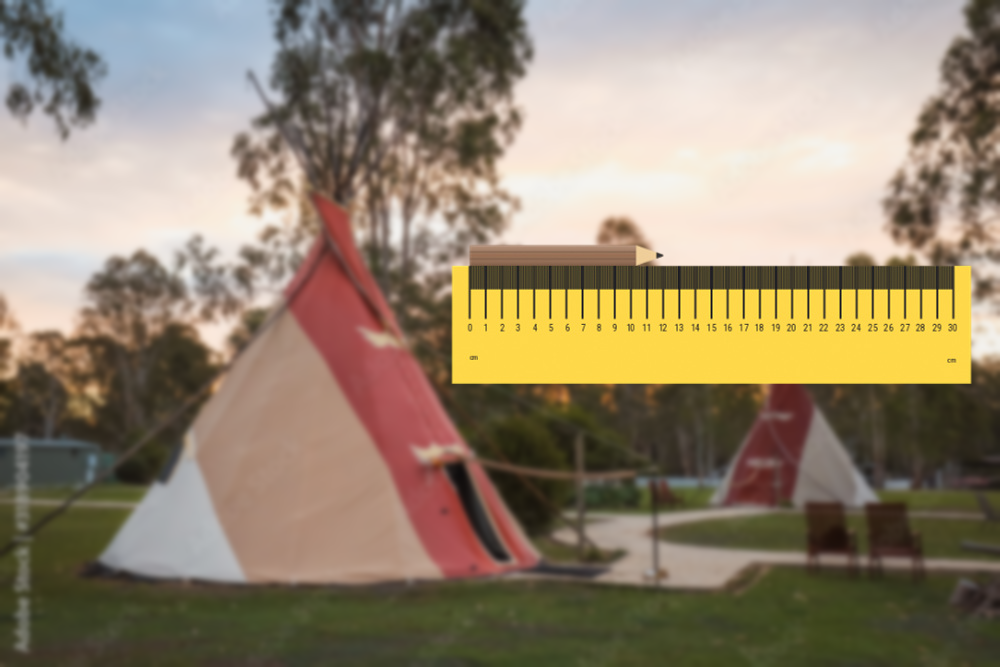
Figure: 12cm
